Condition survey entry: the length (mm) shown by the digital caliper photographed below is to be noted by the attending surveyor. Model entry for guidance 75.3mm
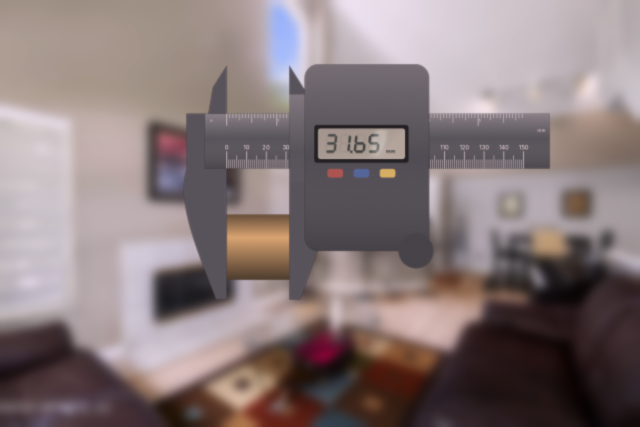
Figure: 31.65mm
